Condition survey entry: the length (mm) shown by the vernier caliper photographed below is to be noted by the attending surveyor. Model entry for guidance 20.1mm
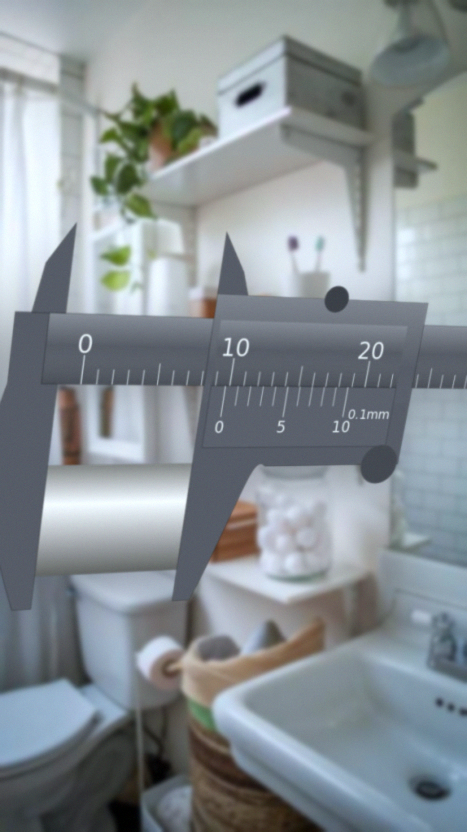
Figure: 9.7mm
